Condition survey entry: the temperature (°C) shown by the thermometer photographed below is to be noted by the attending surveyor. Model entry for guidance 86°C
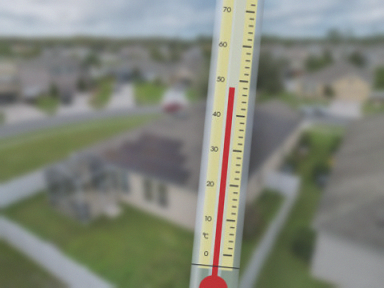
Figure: 48°C
